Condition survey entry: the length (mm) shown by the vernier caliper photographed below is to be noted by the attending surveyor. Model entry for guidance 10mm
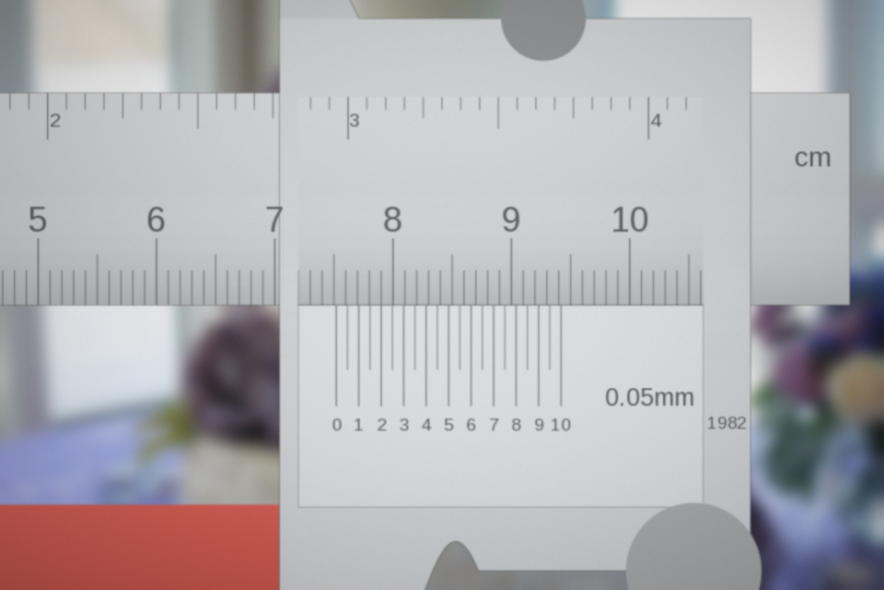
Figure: 75.2mm
